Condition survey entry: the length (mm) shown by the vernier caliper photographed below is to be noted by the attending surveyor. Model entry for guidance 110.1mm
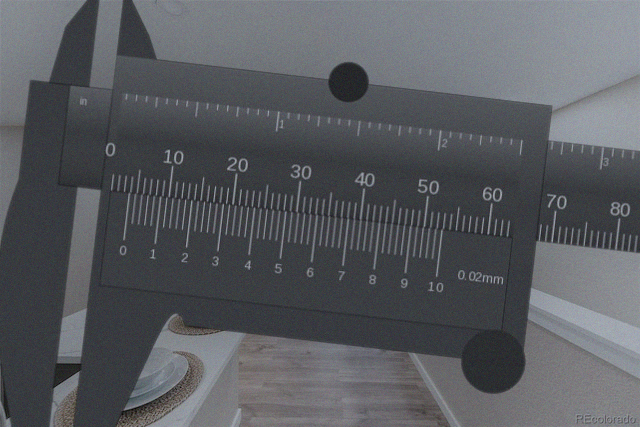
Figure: 3.8mm
